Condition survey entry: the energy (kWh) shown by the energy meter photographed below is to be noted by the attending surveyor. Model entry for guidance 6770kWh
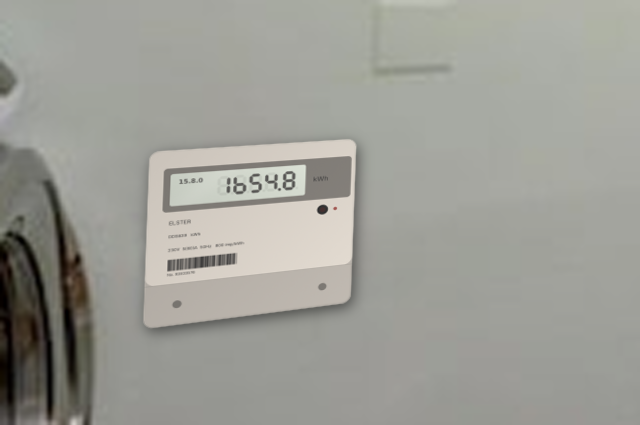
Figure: 1654.8kWh
